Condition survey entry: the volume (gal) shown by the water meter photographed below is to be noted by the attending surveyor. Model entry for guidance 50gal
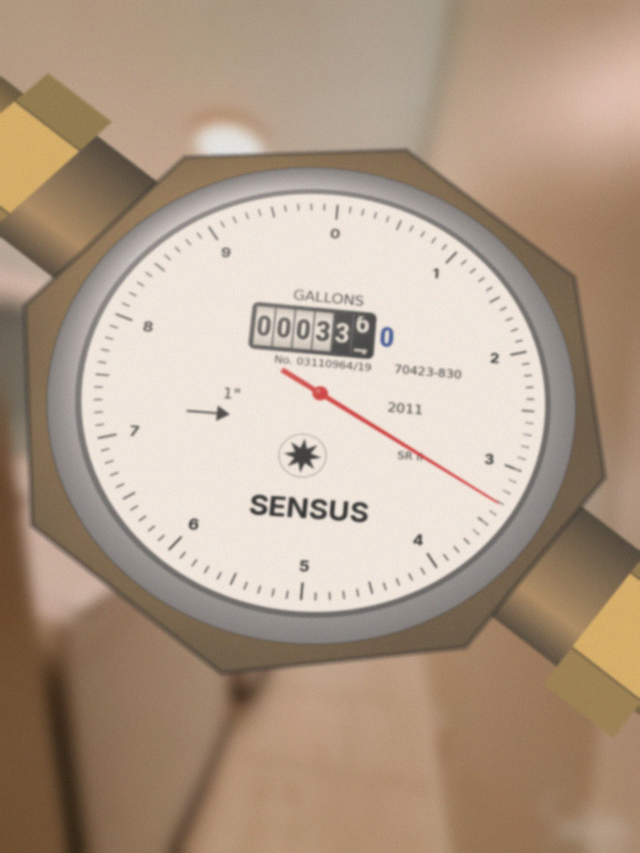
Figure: 3363.3gal
